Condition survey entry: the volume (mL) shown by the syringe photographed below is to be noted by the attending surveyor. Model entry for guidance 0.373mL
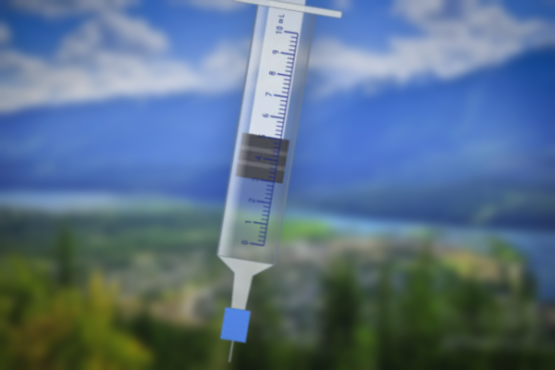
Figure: 3mL
